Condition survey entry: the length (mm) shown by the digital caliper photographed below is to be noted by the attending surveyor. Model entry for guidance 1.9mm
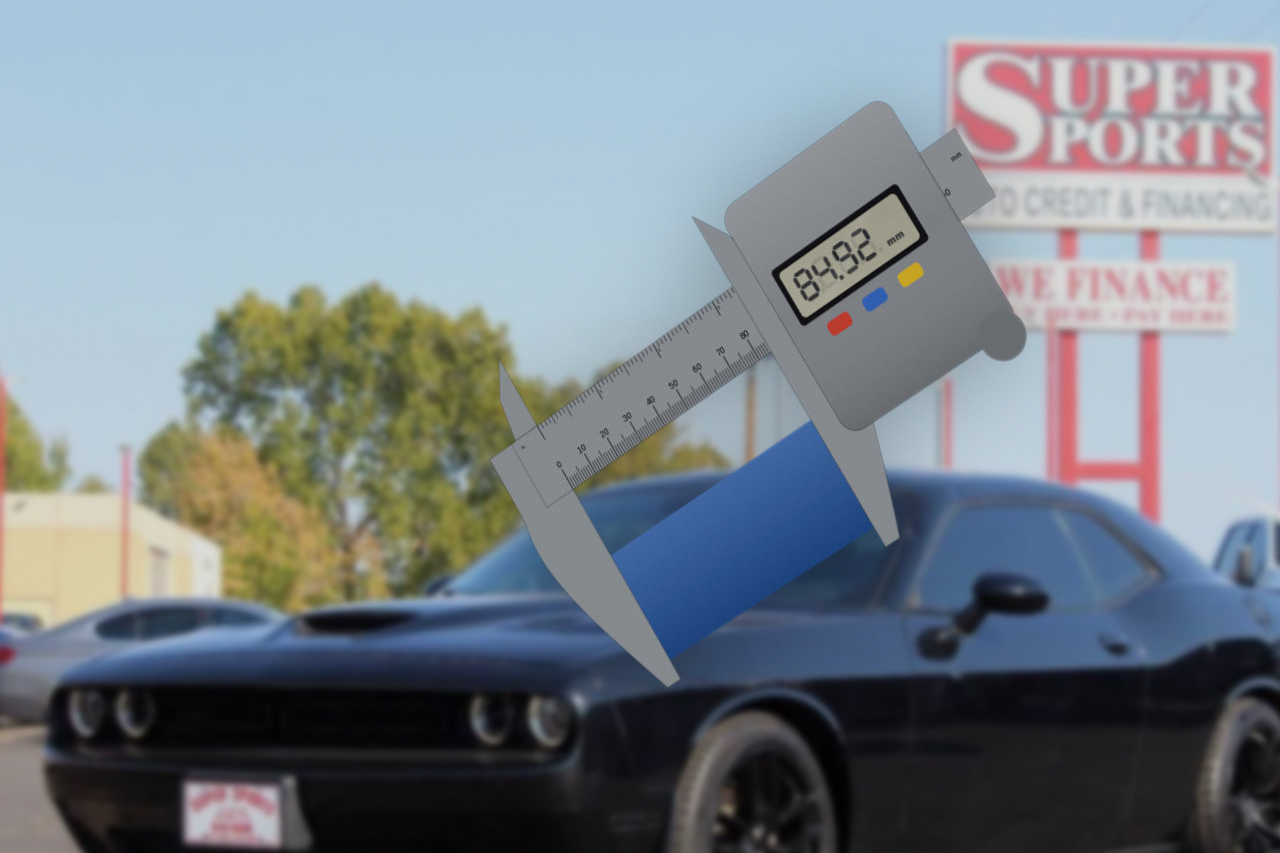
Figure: 84.92mm
